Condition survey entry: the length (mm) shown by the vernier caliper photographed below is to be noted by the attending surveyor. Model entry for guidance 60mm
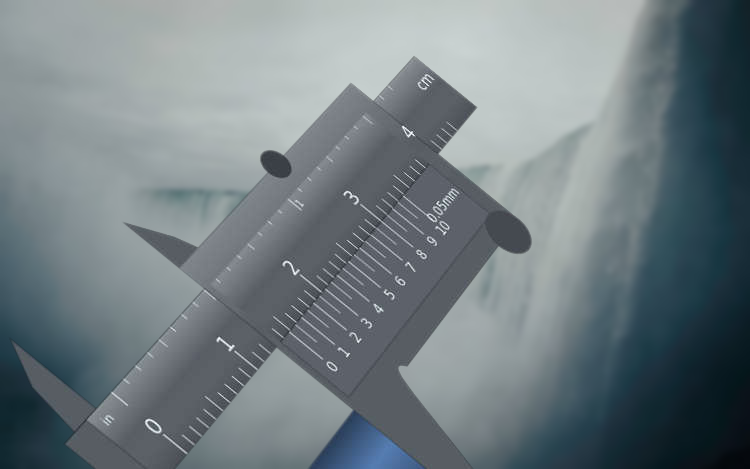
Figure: 14.8mm
